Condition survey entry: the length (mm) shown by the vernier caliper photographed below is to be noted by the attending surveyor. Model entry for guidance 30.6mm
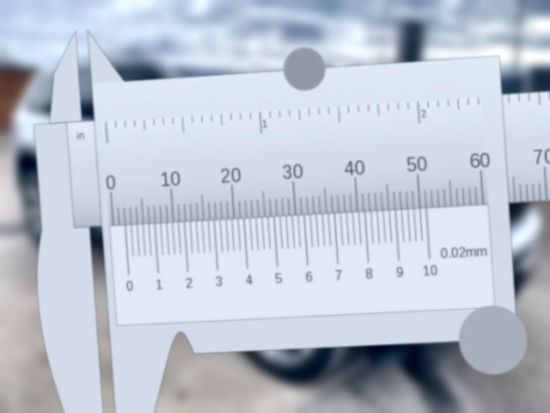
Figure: 2.0mm
